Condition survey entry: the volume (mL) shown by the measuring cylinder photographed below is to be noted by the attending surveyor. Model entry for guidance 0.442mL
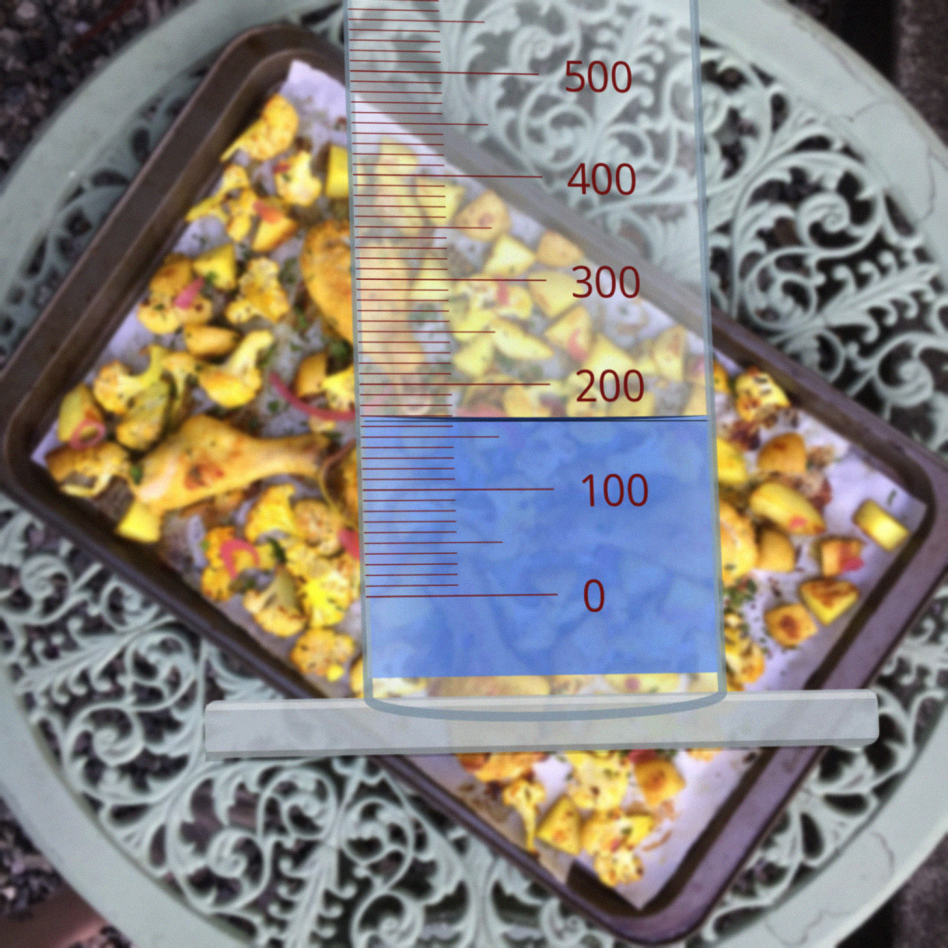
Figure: 165mL
